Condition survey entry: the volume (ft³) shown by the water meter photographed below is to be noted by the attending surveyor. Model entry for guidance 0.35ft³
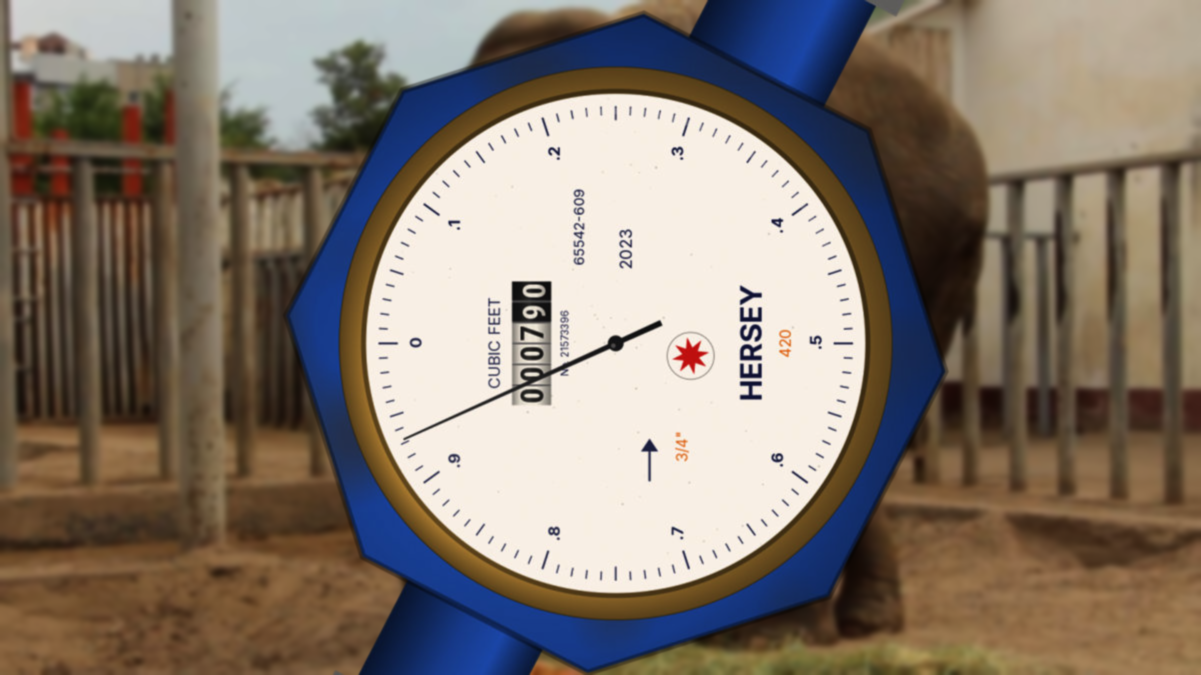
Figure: 789.93ft³
